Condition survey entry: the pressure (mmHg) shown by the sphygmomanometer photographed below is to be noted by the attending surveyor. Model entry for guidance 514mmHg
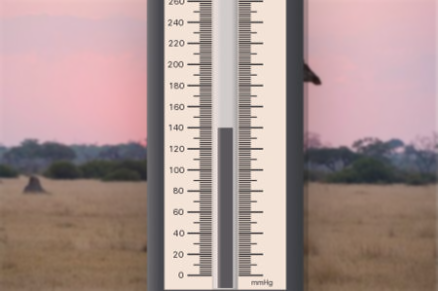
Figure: 140mmHg
